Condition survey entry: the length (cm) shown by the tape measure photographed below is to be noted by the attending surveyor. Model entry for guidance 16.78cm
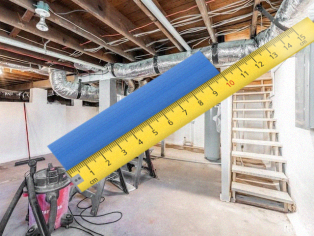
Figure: 10cm
